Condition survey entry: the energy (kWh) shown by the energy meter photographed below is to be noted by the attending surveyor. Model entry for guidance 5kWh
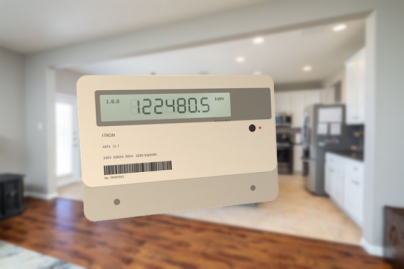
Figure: 122480.5kWh
